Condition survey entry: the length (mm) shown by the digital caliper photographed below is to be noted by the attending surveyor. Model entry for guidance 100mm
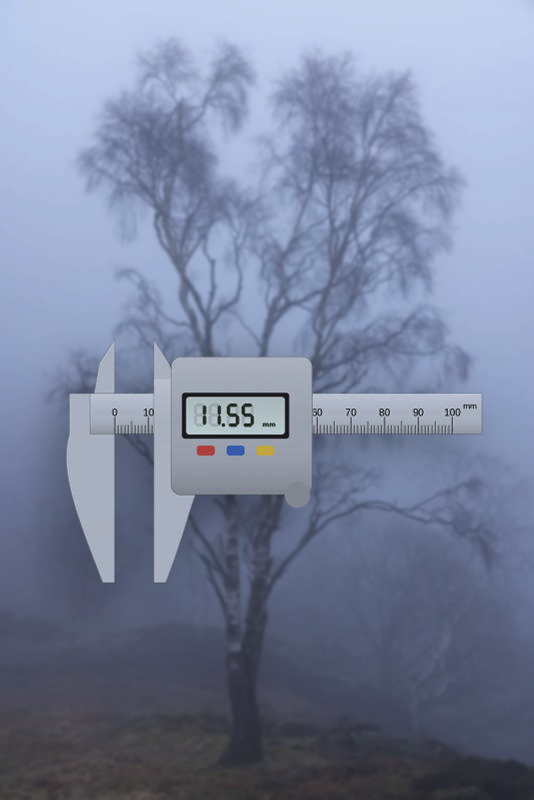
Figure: 11.55mm
